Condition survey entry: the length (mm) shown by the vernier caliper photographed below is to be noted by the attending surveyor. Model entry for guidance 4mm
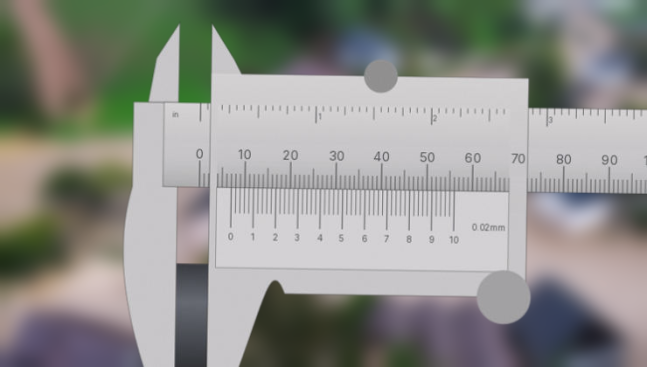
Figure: 7.0mm
